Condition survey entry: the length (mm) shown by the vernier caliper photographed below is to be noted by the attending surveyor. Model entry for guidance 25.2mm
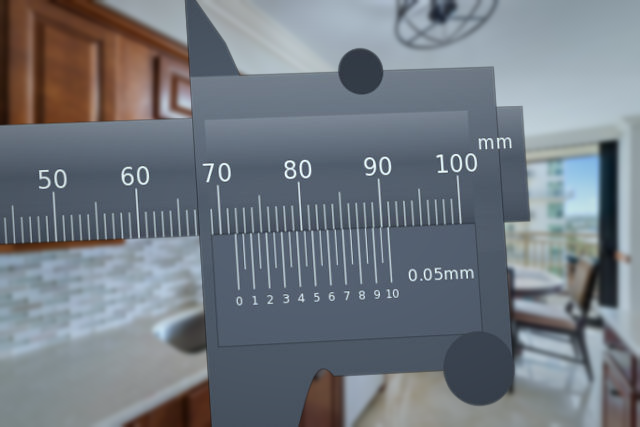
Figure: 71.8mm
